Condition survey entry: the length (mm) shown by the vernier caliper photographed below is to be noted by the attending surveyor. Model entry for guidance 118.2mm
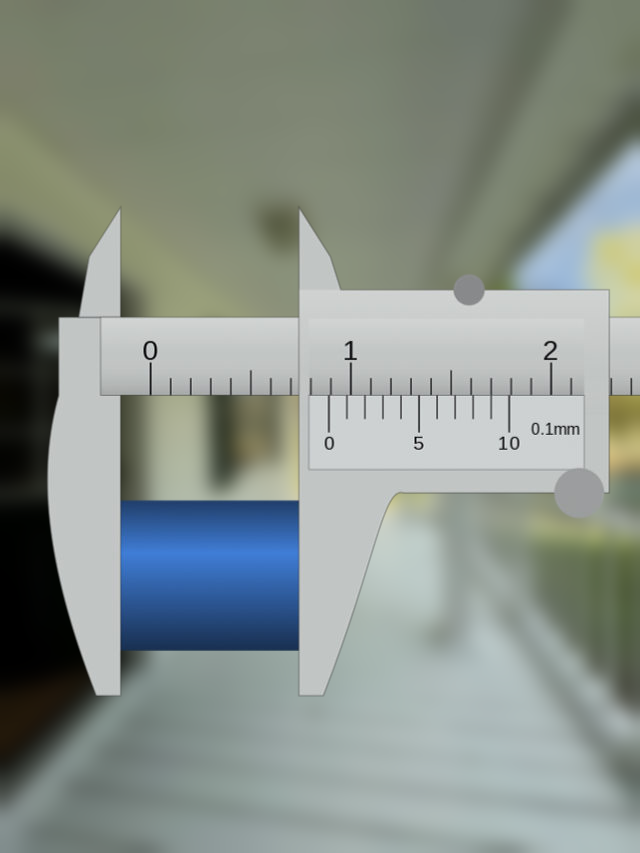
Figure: 8.9mm
